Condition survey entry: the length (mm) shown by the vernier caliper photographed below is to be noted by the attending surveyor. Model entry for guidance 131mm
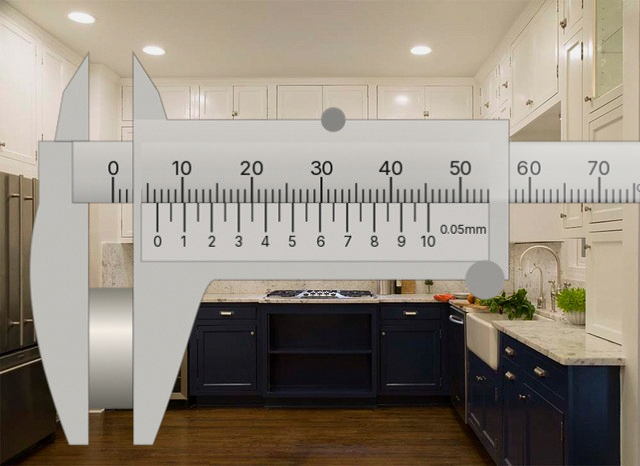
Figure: 6.4mm
